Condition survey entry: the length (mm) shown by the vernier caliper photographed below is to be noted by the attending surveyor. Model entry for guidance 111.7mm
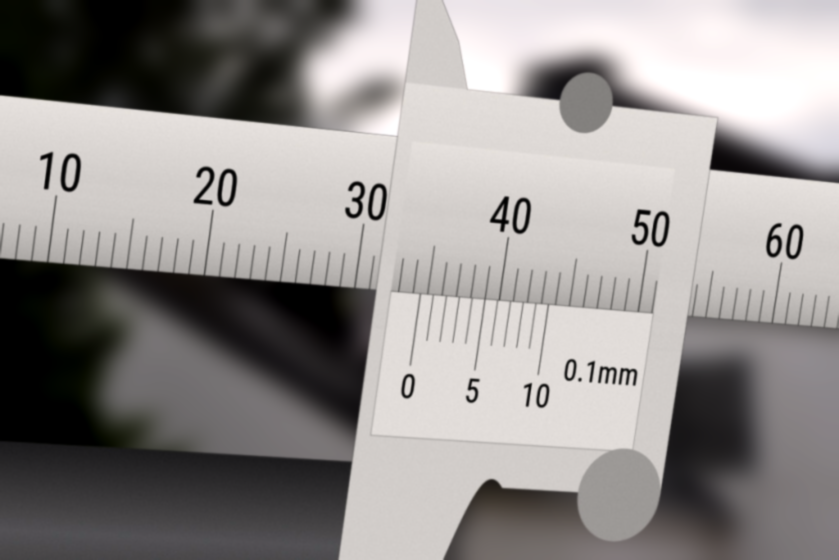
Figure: 34.5mm
